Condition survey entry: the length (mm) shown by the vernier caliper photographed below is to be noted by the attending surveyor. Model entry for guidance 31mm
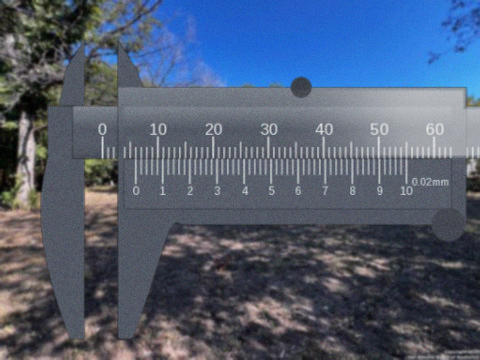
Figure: 6.0mm
